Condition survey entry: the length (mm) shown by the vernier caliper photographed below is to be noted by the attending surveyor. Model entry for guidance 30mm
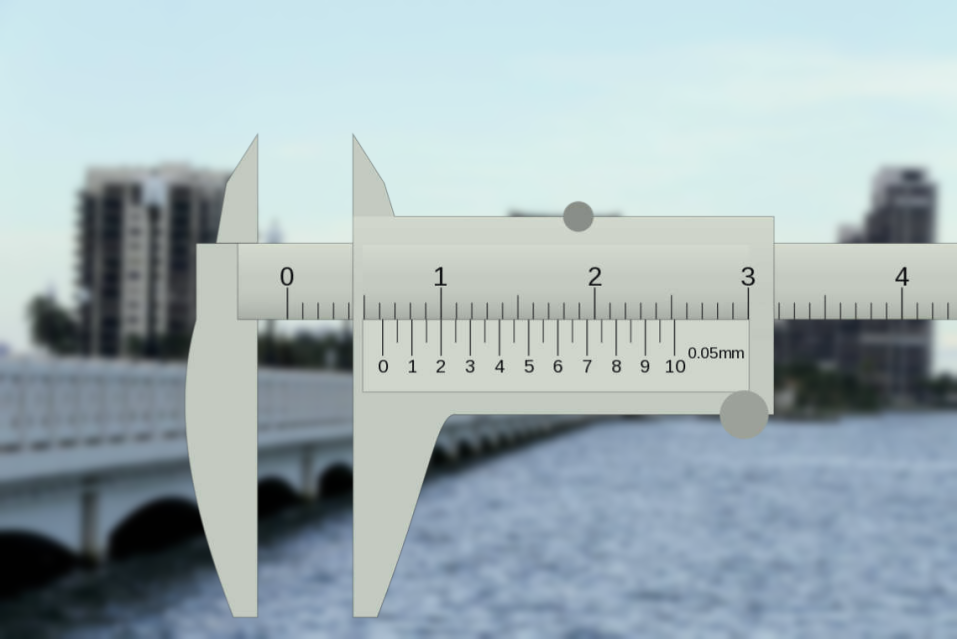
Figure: 6.2mm
